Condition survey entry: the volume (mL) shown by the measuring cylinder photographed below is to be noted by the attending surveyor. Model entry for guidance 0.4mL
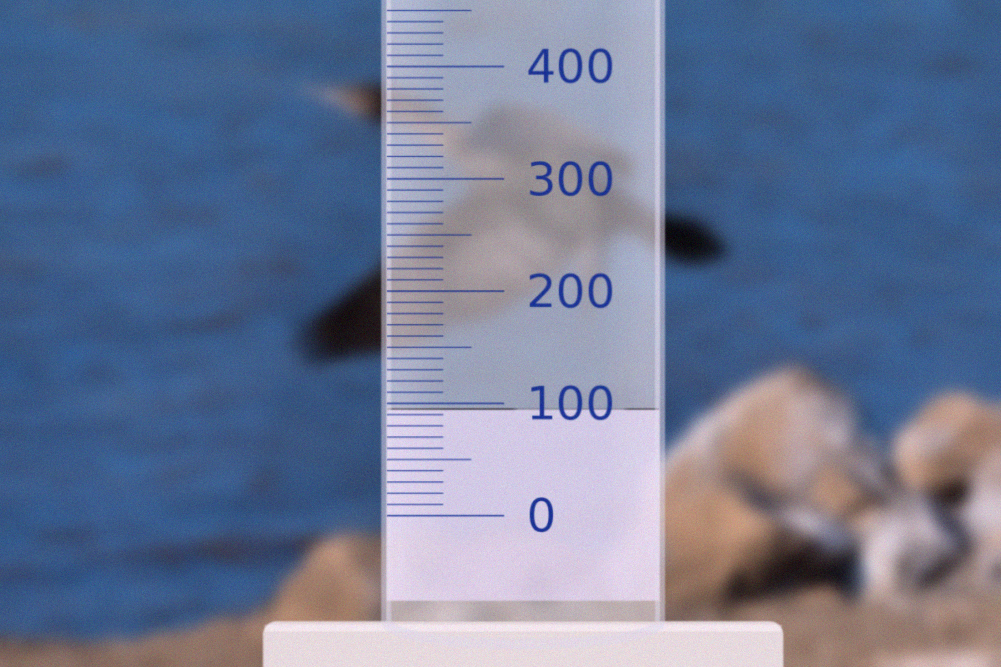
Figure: 95mL
